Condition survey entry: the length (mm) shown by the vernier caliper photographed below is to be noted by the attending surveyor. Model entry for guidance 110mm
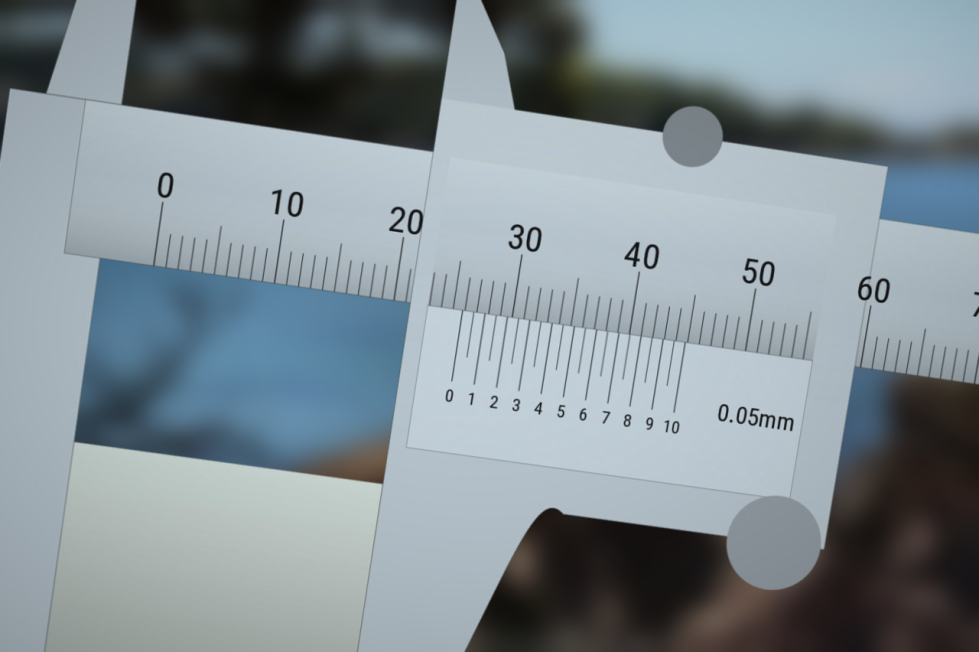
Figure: 25.8mm
